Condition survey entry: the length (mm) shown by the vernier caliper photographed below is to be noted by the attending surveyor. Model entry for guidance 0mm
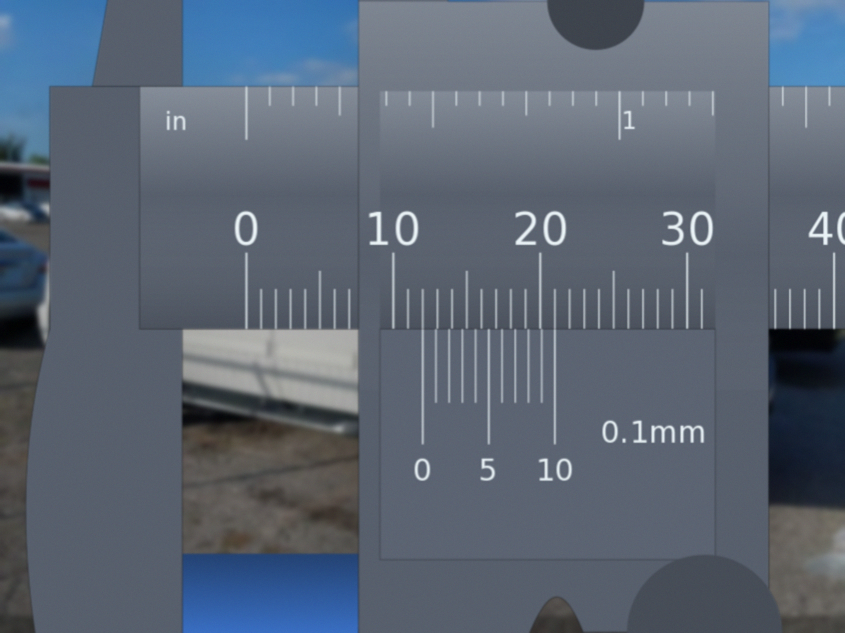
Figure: 12.0mm
